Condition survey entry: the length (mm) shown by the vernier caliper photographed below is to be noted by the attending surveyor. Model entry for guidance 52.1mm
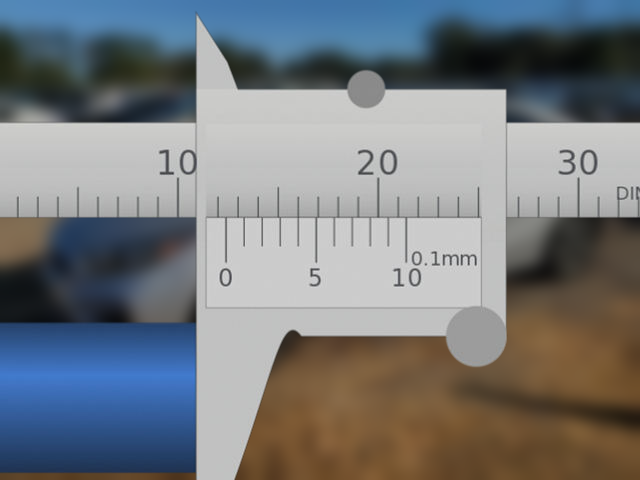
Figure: 12.4mm
